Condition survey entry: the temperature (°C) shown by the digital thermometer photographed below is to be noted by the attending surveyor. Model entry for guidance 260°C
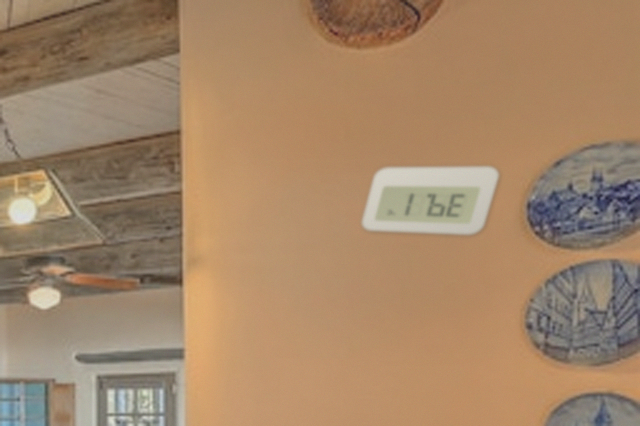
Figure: 39.1°C
